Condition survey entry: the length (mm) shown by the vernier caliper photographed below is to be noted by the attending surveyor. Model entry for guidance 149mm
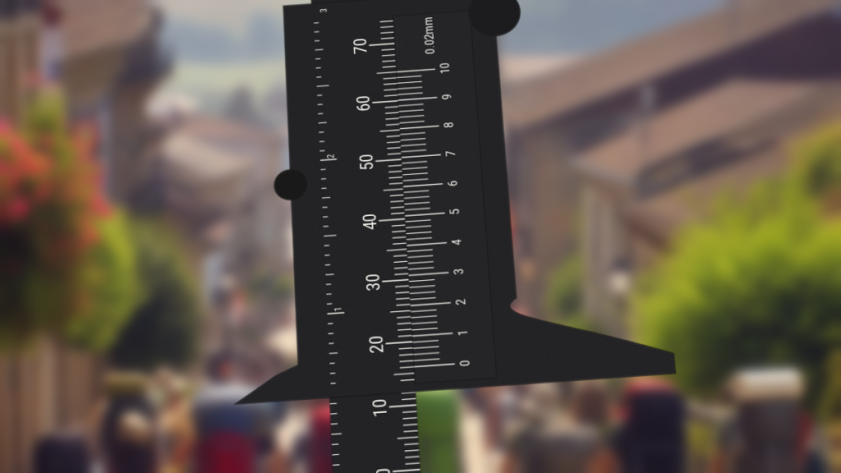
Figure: 16.0mm
